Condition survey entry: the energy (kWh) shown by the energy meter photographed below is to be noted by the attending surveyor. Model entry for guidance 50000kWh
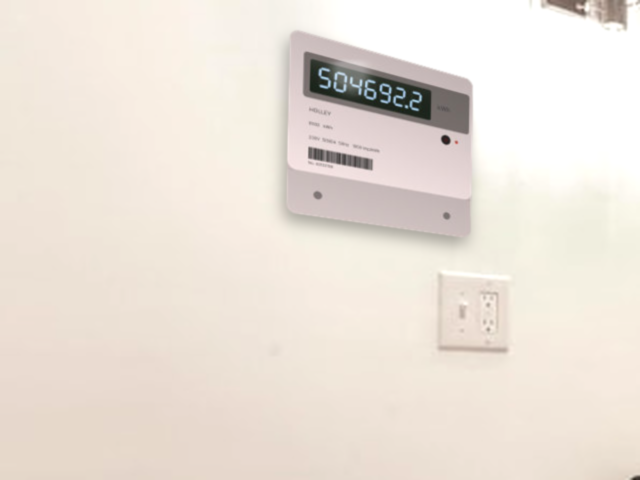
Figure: 504692.2kWh
